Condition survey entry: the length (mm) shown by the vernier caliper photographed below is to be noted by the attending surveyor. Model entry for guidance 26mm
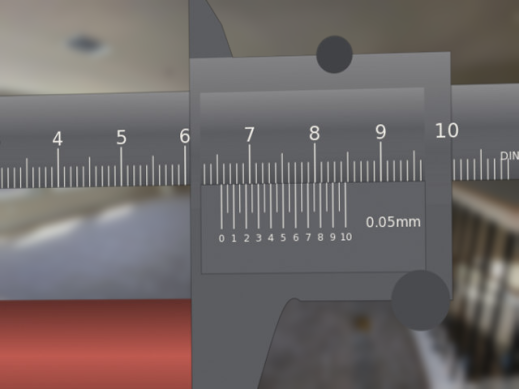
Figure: 65.6mm
